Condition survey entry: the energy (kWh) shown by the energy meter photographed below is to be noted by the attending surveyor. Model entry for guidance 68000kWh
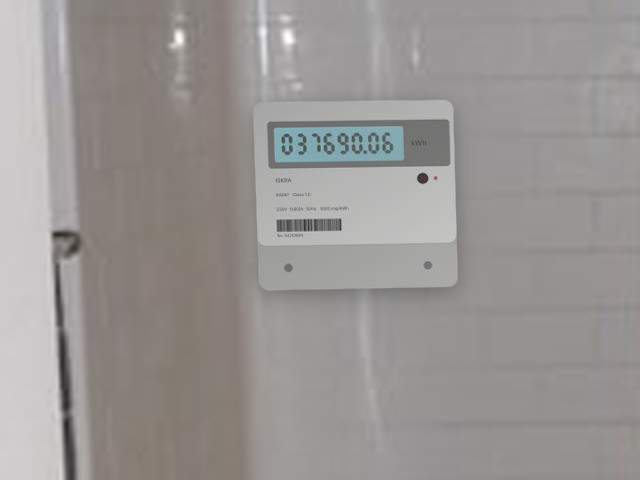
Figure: 37690.06kWh
